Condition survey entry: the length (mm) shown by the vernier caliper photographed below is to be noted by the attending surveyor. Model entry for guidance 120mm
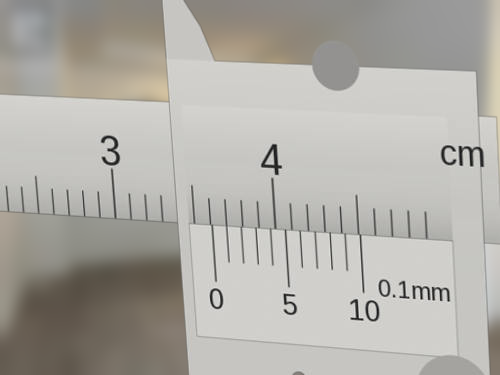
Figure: 36.1mm
